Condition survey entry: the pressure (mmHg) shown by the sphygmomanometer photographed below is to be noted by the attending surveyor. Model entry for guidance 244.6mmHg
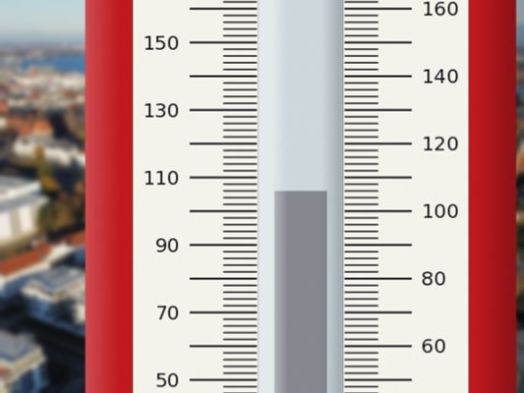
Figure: 106mmHg
